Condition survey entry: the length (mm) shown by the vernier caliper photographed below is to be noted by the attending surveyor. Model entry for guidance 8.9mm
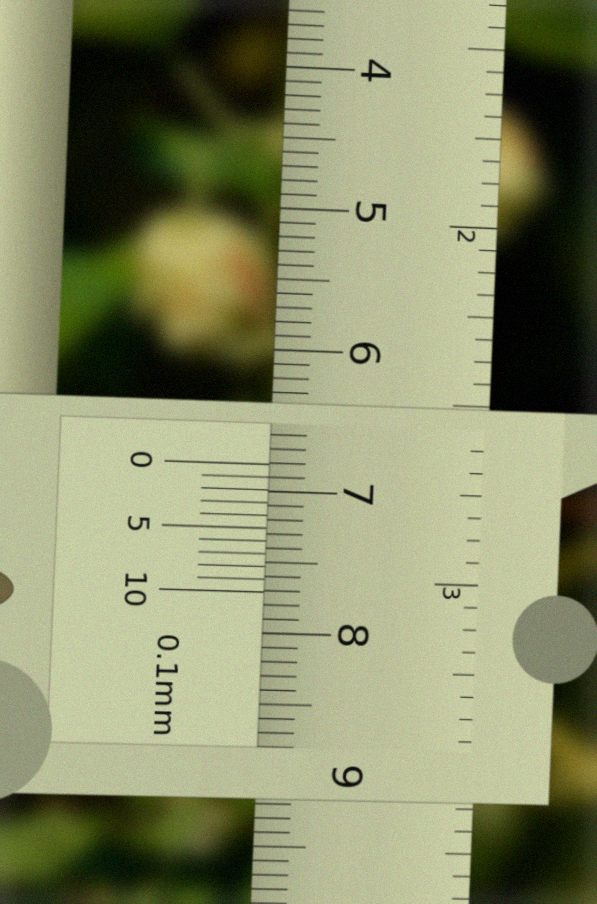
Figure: 68.1mm
